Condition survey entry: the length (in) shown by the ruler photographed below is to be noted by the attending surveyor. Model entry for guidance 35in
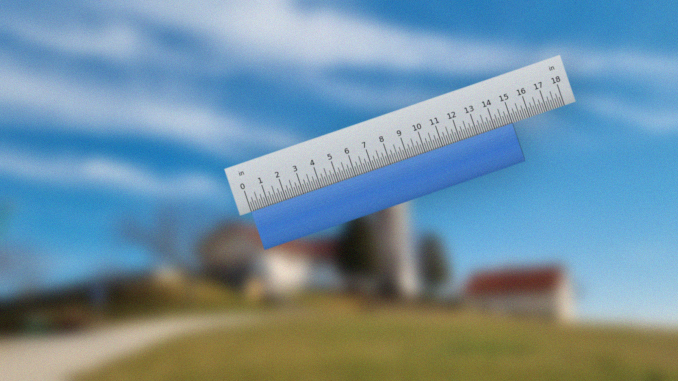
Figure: 15in
